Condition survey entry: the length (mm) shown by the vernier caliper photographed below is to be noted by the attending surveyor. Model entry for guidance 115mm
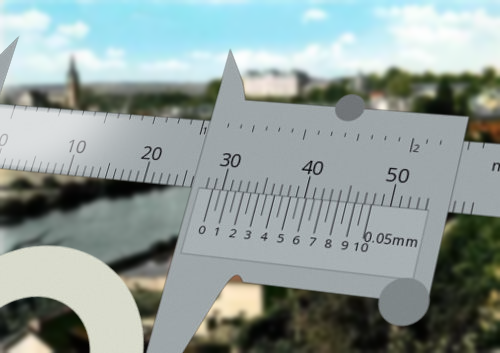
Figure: 28.8mm
